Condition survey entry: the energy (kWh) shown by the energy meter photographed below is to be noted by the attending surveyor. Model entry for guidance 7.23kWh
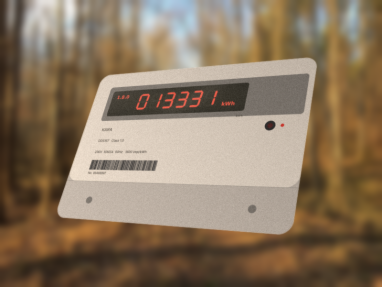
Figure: 13331kWh
